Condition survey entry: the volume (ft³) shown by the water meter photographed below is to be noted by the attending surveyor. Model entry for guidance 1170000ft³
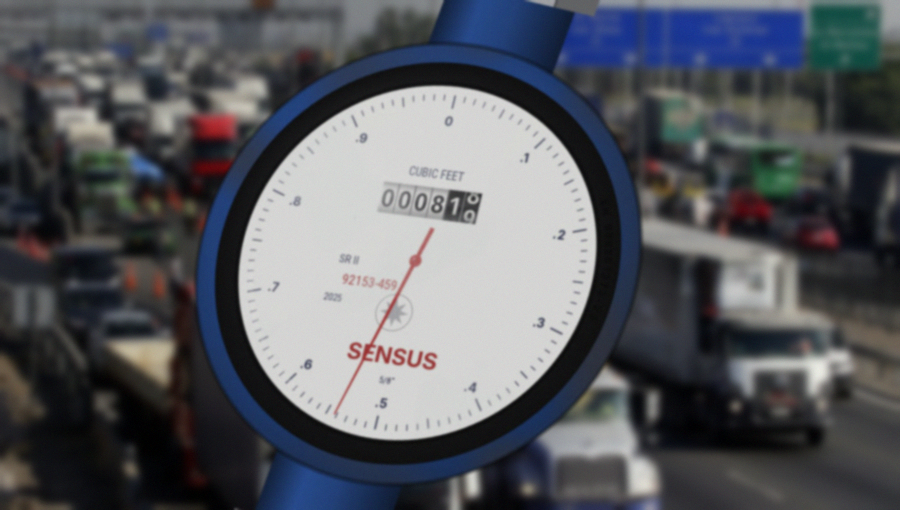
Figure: 818.54ft³
